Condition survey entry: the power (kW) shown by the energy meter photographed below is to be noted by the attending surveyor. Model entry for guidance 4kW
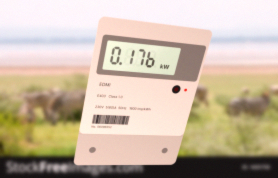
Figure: 0.176kW
